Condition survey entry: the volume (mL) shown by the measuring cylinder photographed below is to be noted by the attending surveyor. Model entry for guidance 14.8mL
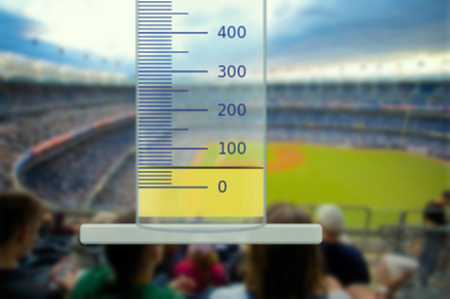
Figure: 50mL
